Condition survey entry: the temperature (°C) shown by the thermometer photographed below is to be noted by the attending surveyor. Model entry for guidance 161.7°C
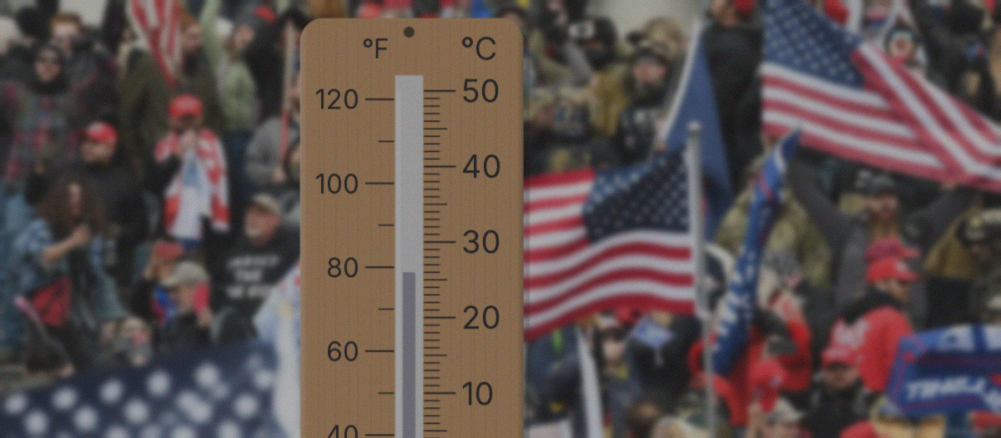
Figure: 26°C
